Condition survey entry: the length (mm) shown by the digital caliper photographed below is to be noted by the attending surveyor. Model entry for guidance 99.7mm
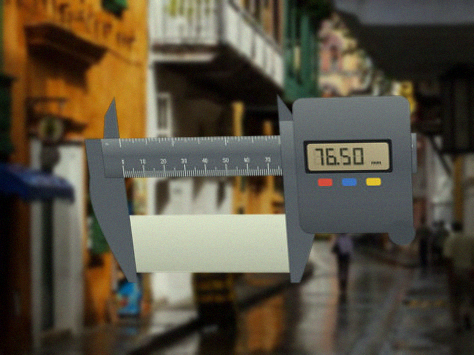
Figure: 76.50mm
